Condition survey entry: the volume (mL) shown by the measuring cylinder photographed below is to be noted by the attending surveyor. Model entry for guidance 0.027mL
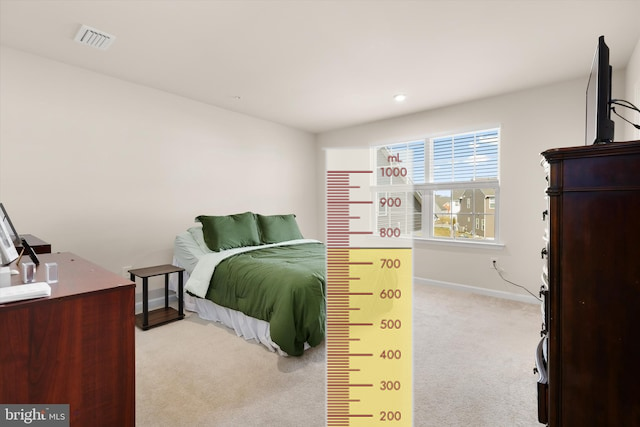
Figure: 750mL
